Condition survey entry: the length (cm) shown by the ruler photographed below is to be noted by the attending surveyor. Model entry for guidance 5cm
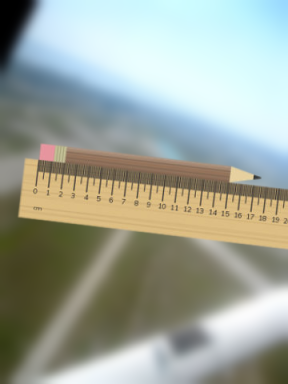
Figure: 17.5cm
